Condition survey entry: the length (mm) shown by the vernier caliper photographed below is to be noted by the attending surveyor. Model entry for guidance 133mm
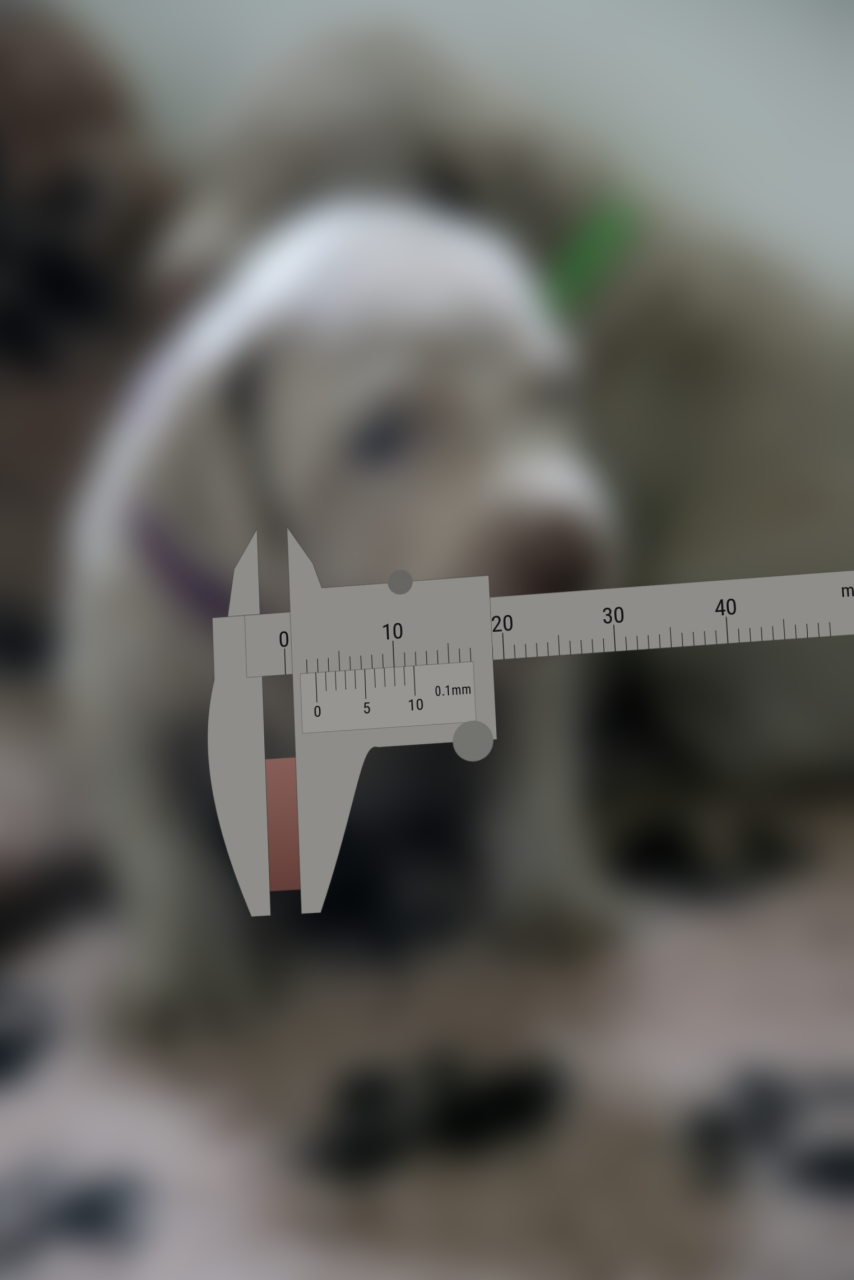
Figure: 2.8mm
